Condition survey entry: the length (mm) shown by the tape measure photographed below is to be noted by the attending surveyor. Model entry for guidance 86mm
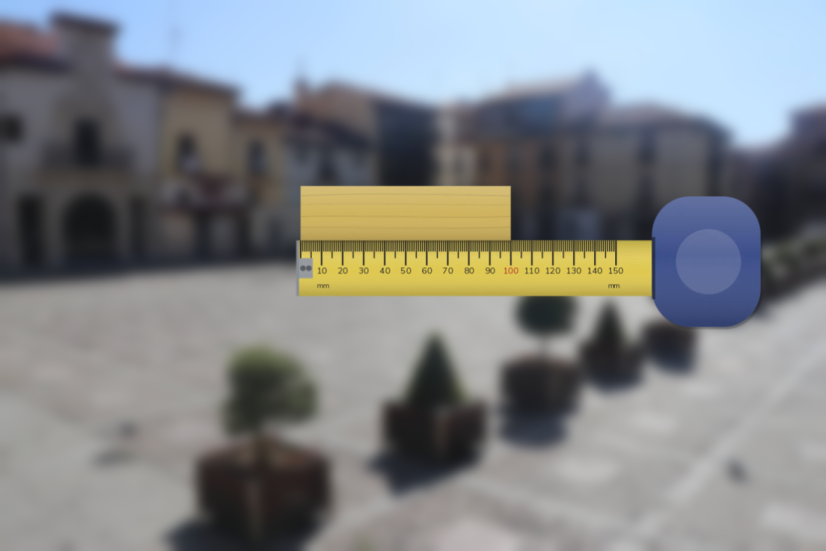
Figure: 100mm
